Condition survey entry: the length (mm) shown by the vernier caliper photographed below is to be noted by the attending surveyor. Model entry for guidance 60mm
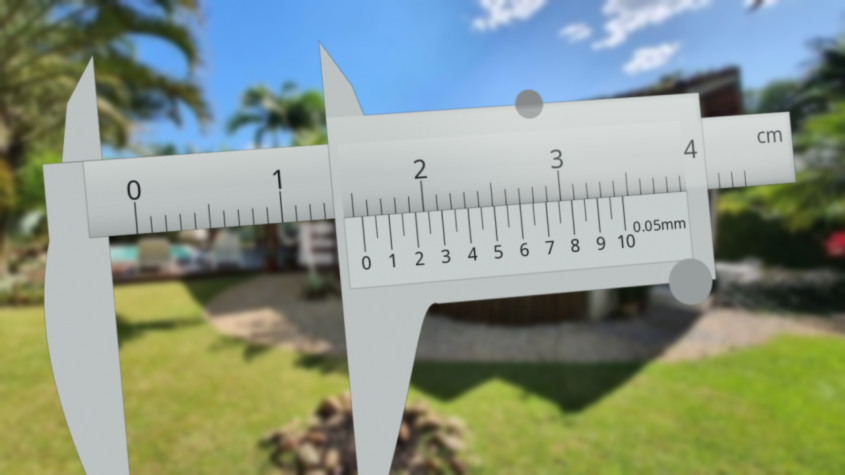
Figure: 15.6mm
